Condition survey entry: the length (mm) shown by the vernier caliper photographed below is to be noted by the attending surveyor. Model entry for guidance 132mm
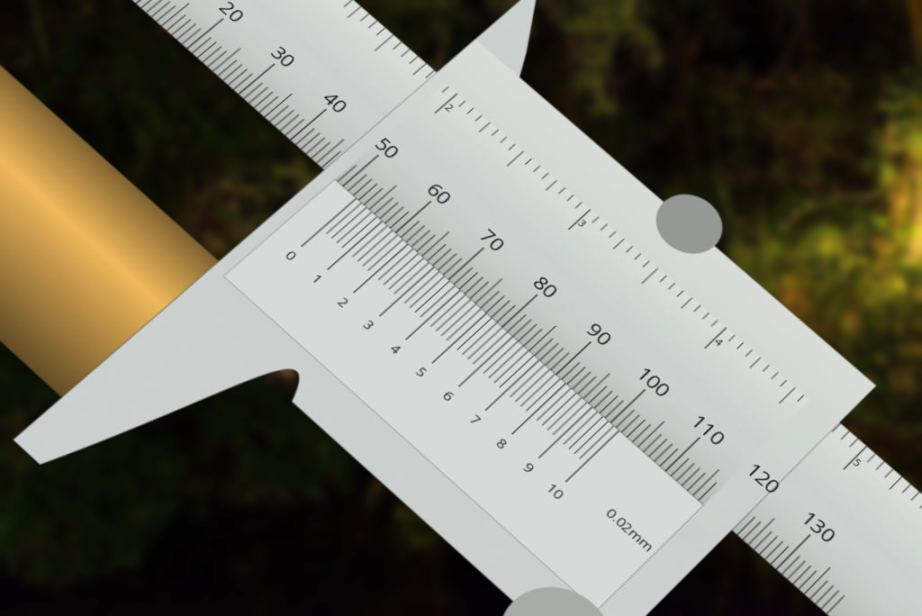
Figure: 52.6mm
